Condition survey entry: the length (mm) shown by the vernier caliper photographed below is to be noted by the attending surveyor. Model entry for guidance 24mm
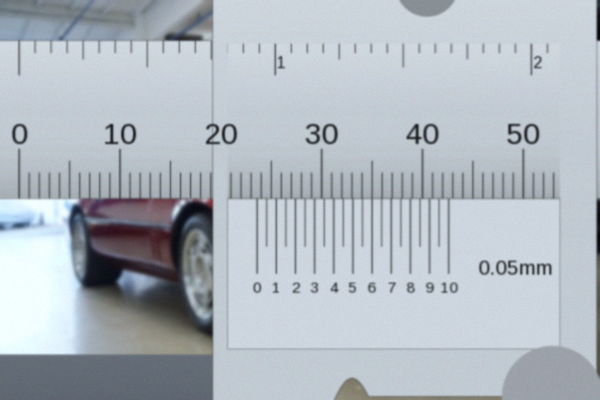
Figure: 23.6mm
